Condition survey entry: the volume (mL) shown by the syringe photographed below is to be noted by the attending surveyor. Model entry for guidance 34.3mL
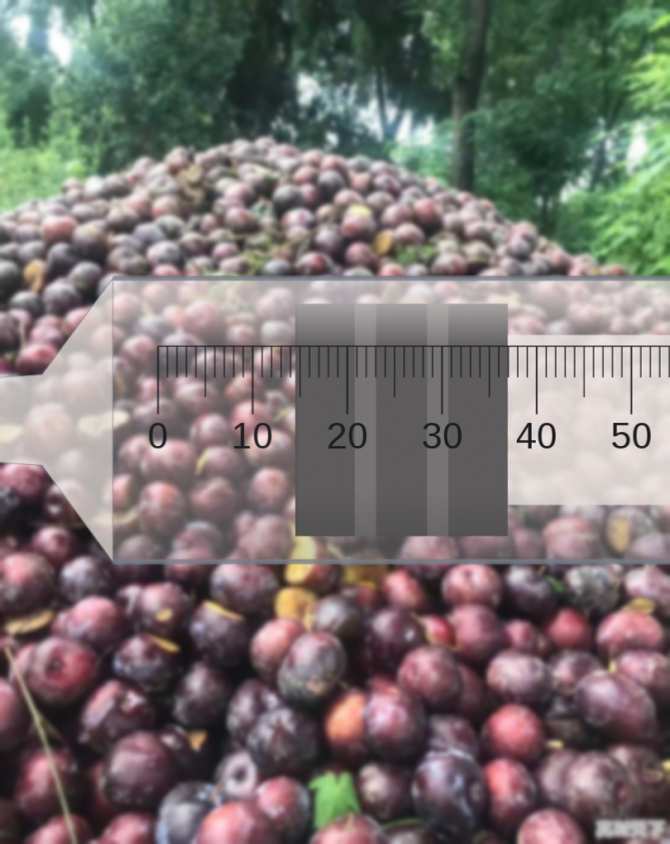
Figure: 14.5mL
